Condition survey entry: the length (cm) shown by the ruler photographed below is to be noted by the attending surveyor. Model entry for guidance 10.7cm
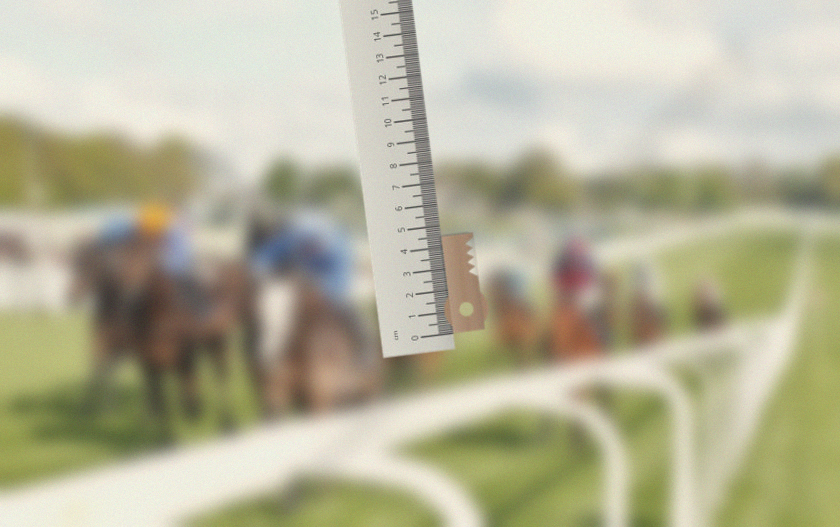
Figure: 4.5cm
